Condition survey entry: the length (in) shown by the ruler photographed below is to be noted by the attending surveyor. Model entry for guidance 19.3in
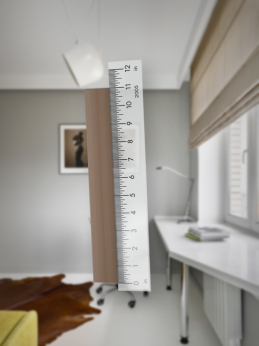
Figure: 11in
